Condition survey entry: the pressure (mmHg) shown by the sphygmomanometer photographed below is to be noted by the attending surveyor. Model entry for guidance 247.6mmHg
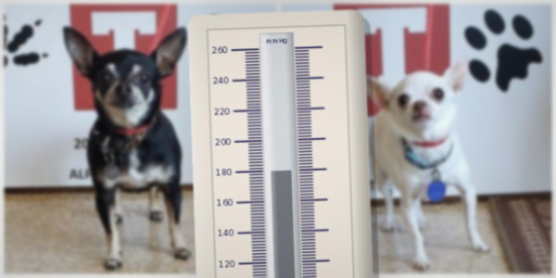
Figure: 180mmHg
